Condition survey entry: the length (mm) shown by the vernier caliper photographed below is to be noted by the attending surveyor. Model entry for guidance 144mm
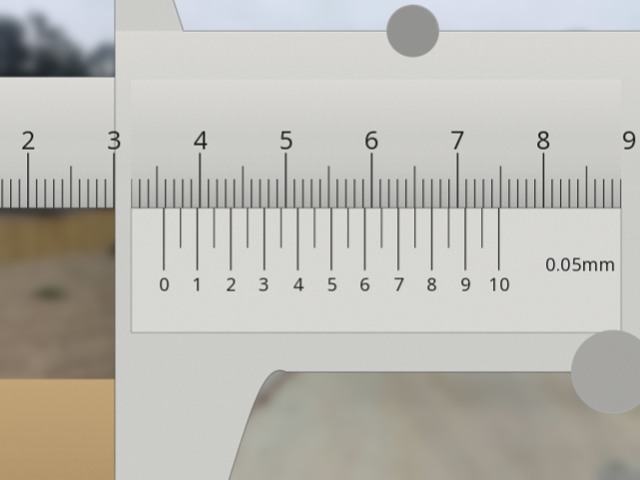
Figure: 35.8mm
